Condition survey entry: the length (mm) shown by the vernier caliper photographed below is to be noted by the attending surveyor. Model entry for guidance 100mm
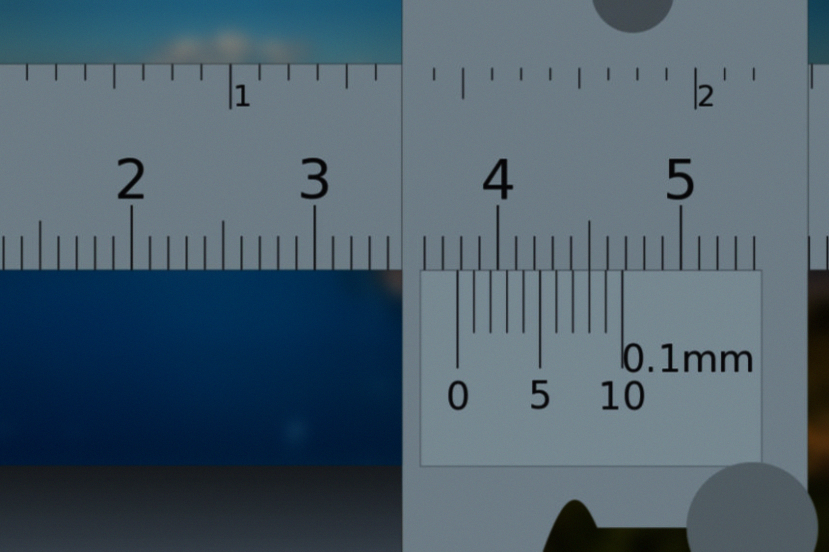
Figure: 37.8mm
